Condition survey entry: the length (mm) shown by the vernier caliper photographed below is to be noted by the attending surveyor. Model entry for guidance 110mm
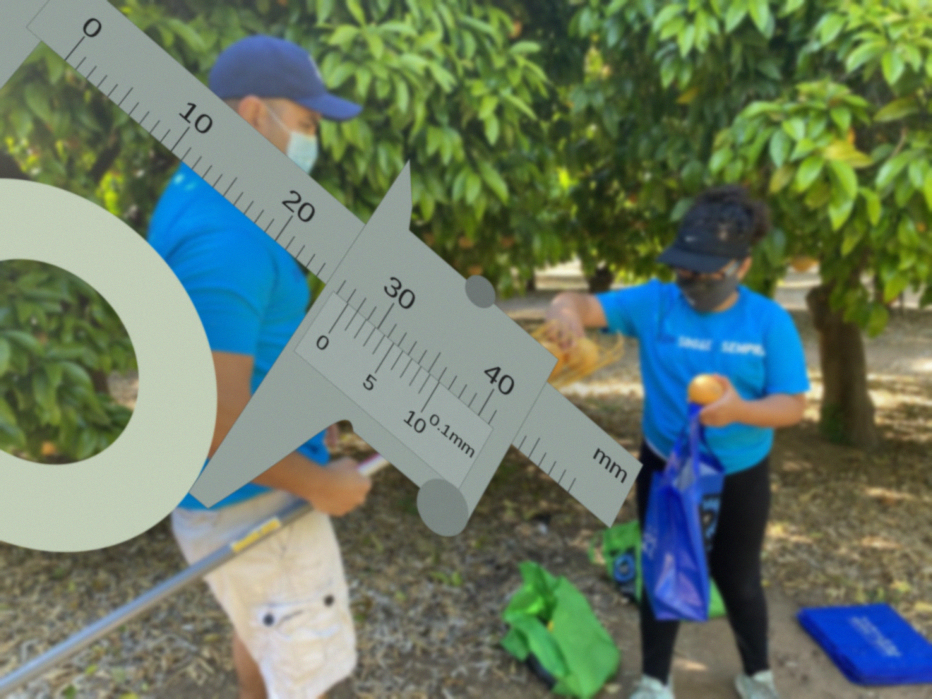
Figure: 27.1mm
